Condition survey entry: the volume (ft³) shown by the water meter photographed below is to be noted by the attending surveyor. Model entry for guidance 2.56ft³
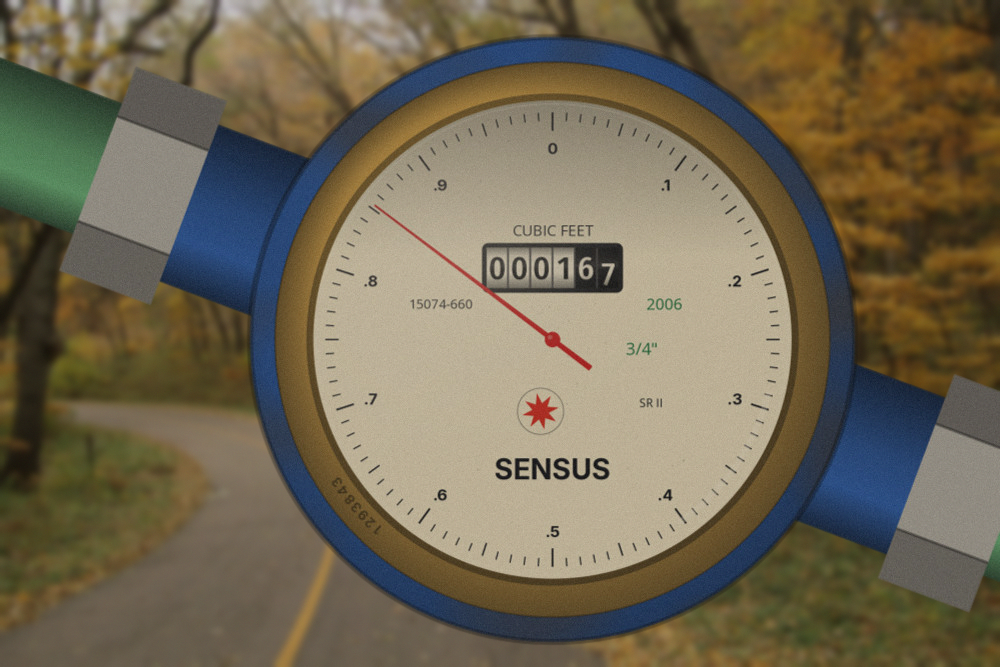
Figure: 166.85ft³
